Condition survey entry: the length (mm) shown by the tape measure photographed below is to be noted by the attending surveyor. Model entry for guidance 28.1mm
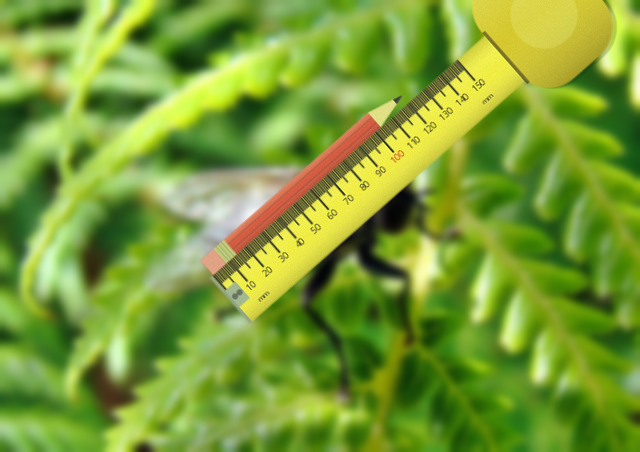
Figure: 120mm
